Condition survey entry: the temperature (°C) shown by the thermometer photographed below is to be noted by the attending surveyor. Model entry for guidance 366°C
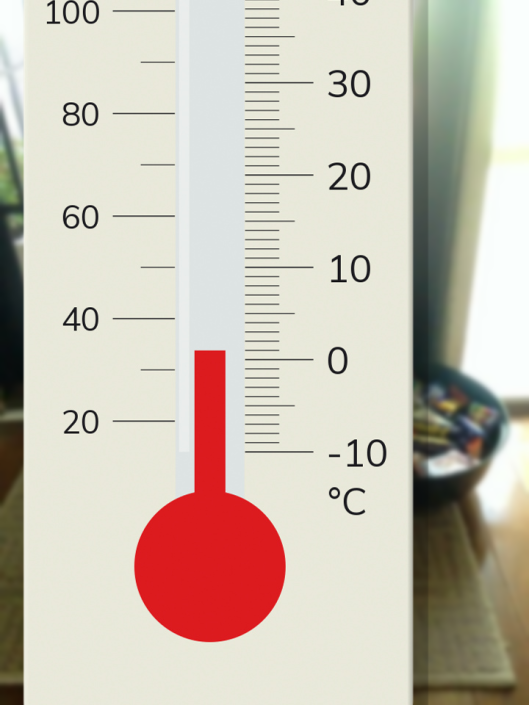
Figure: 1°C
